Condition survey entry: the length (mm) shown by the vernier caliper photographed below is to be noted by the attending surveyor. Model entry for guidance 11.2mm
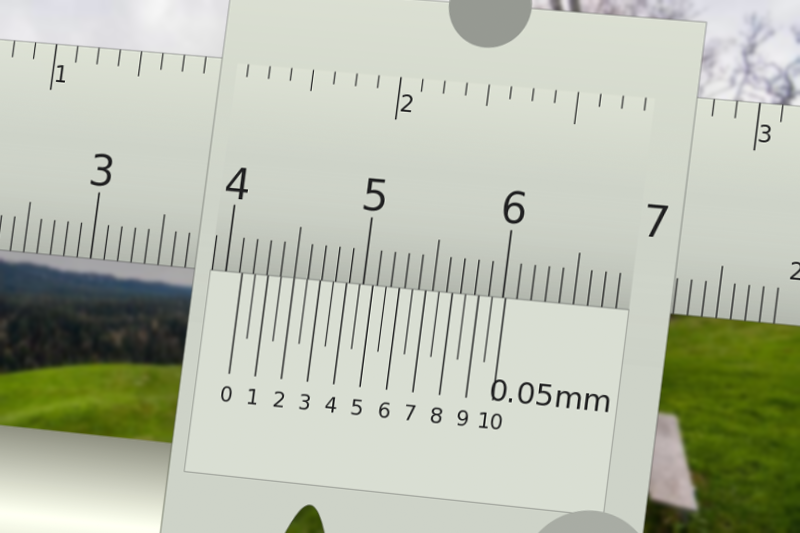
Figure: 41.2mm
